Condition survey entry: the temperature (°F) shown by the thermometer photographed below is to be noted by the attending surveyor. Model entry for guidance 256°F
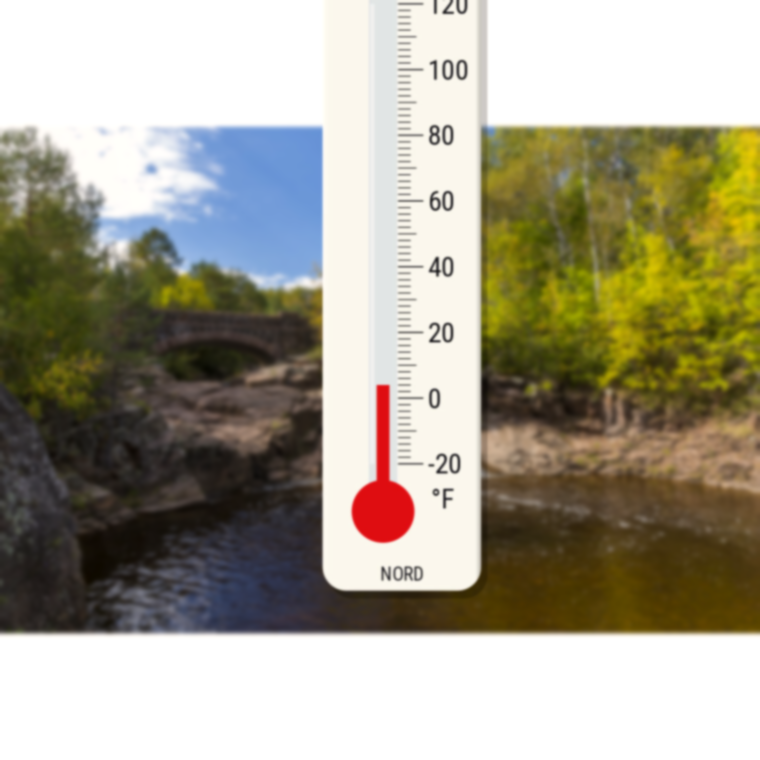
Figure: 4°F
